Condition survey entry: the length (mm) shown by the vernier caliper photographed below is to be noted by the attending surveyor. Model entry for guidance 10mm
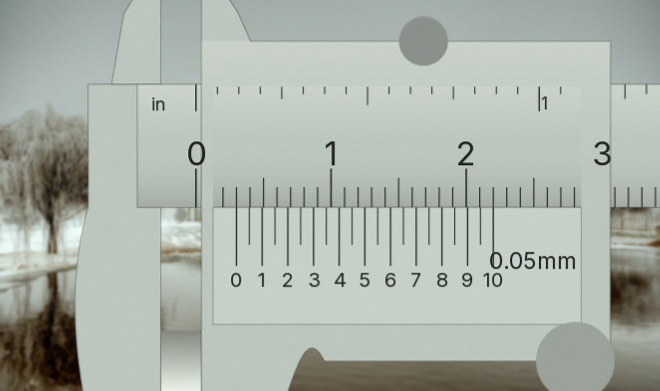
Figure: 3.0mm
